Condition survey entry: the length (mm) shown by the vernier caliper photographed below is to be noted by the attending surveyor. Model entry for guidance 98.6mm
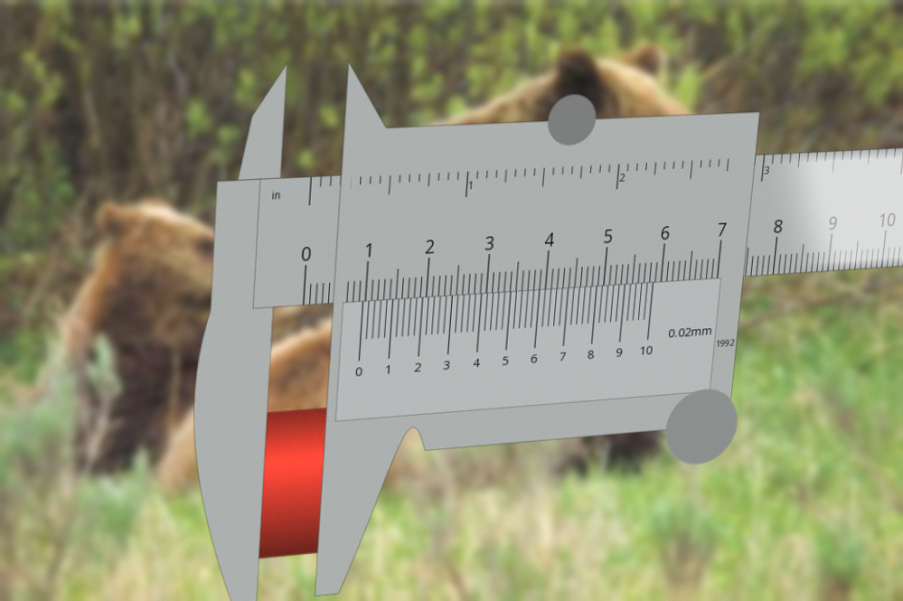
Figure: 9.6mm
